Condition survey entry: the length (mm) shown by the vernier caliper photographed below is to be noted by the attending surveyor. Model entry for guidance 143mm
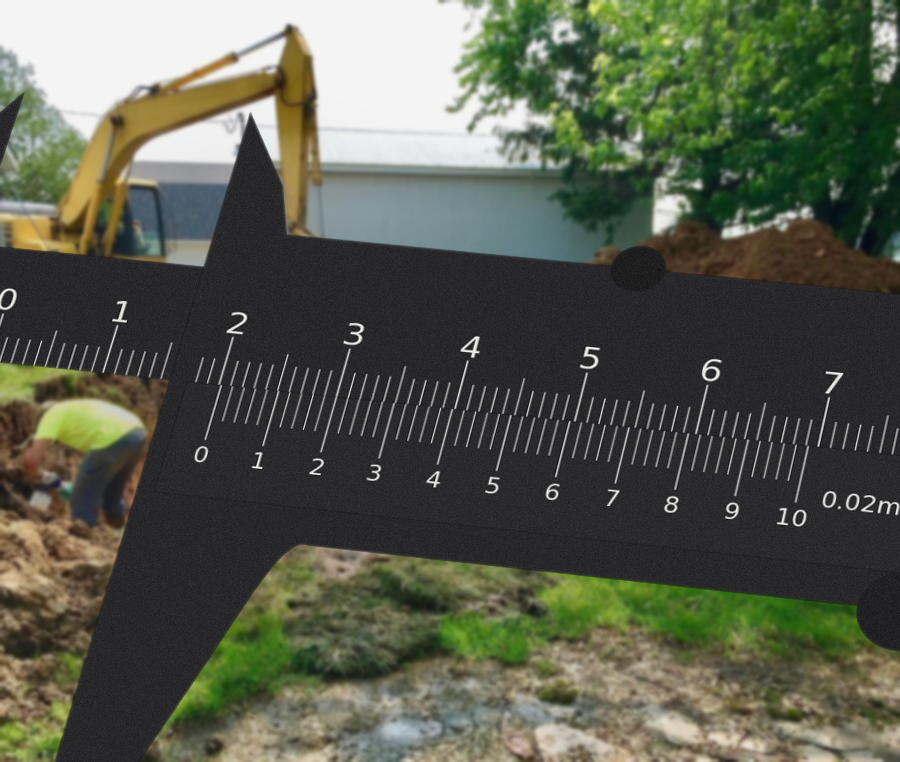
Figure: 20.2mm
